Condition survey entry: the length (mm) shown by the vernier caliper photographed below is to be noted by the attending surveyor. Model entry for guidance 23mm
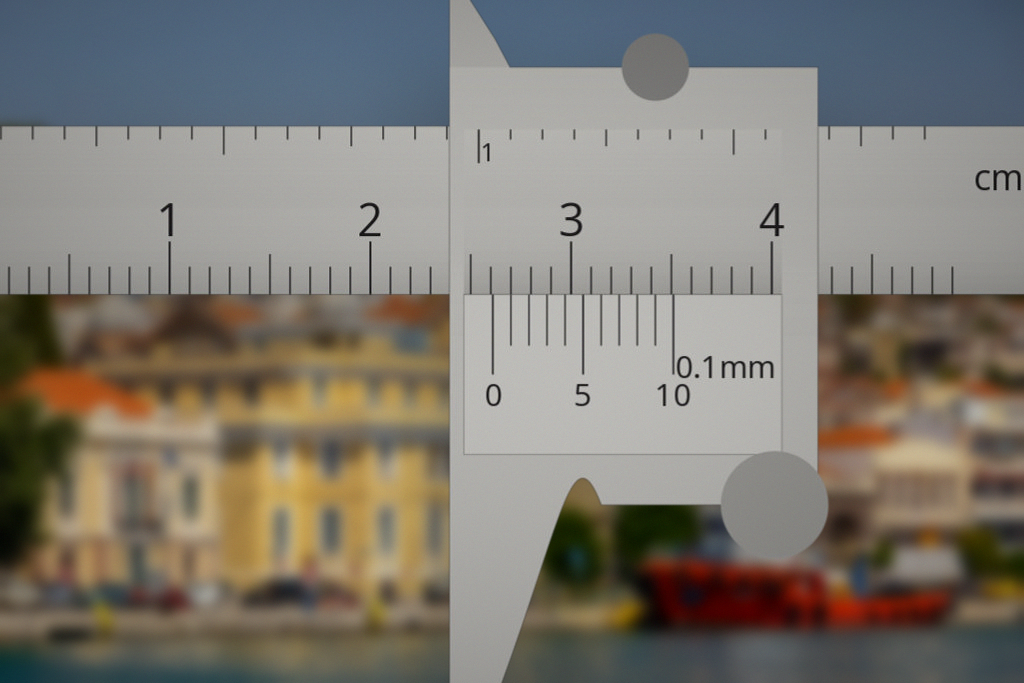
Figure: 26.1mm
